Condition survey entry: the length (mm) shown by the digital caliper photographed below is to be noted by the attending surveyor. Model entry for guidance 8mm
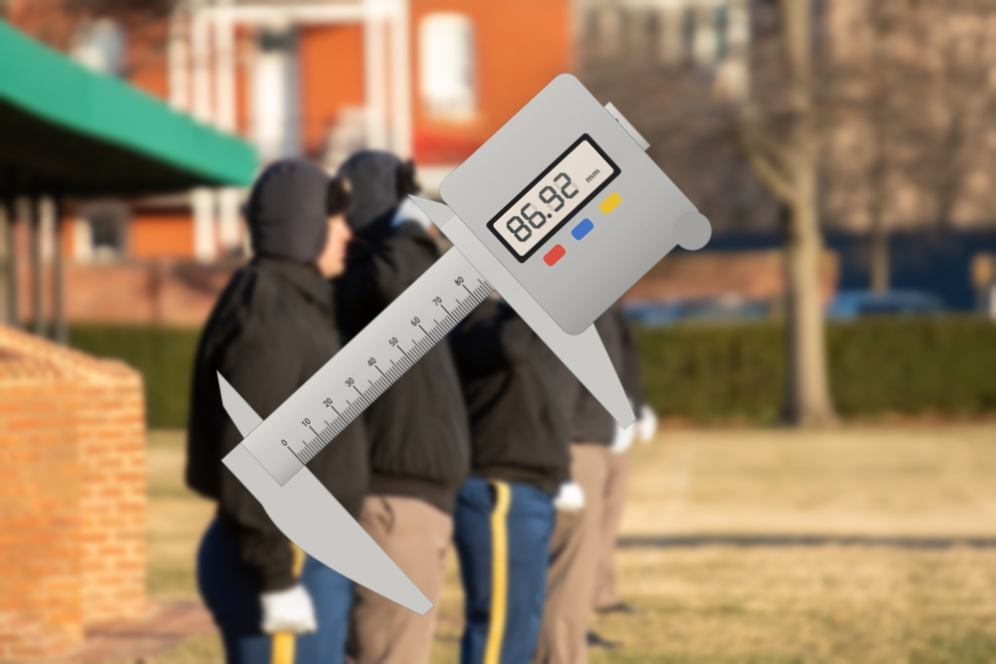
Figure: 86.92mm
